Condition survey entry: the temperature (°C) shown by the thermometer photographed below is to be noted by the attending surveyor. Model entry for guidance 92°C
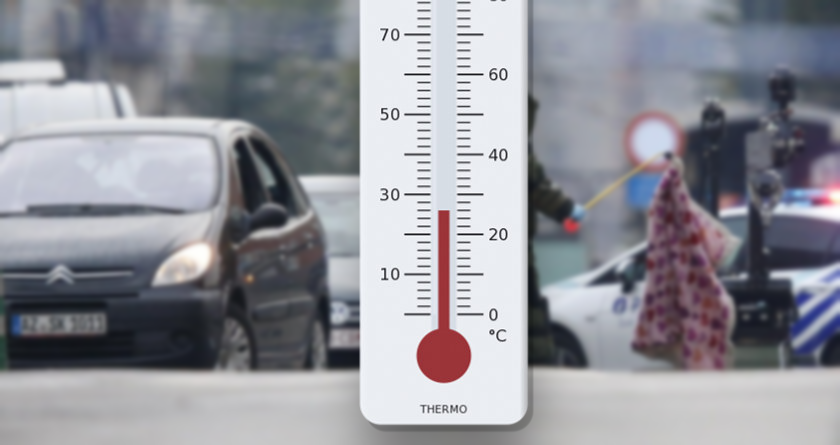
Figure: 26°C
